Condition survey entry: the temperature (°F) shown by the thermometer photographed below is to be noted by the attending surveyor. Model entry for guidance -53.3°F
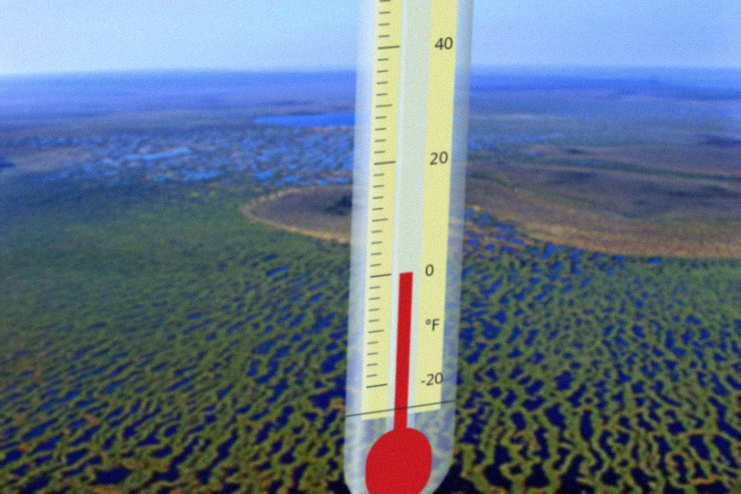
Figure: 0°F
